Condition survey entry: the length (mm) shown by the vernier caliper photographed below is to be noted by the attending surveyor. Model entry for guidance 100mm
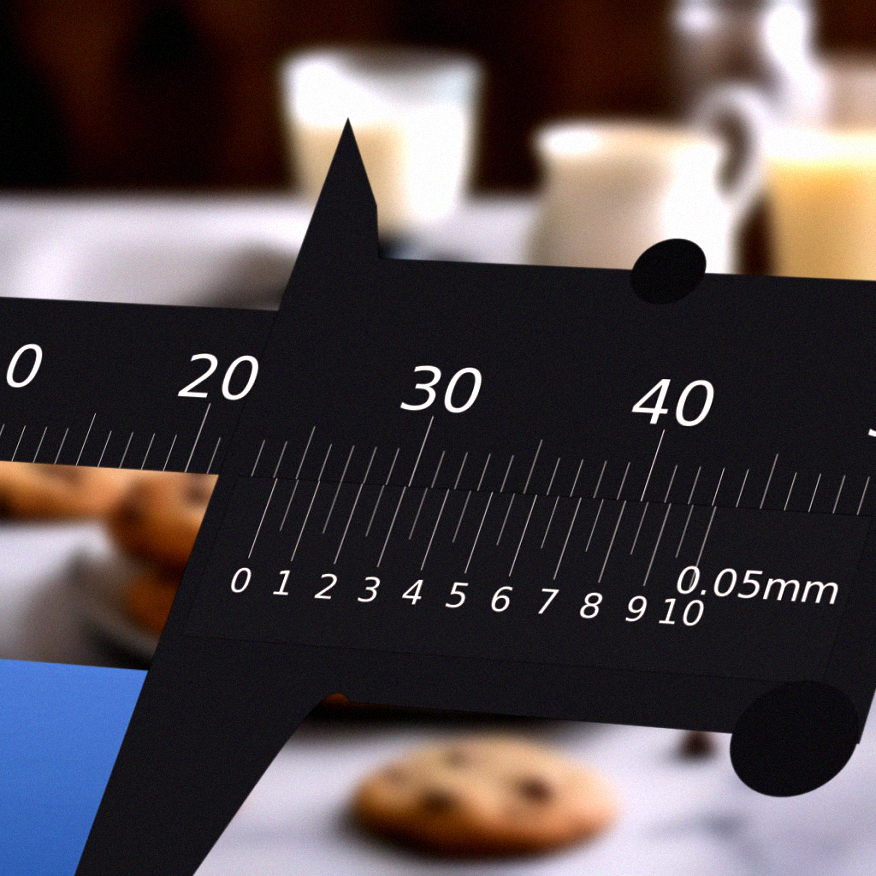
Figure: 24.15mm
